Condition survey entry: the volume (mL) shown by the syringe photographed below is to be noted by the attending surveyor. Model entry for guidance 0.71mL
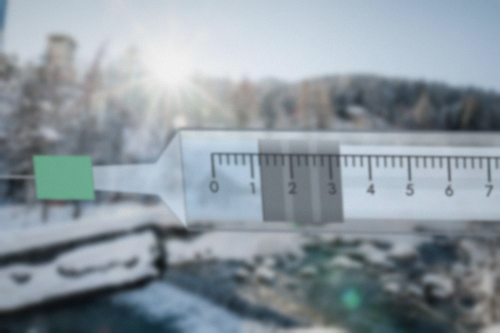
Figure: 1.2mL
